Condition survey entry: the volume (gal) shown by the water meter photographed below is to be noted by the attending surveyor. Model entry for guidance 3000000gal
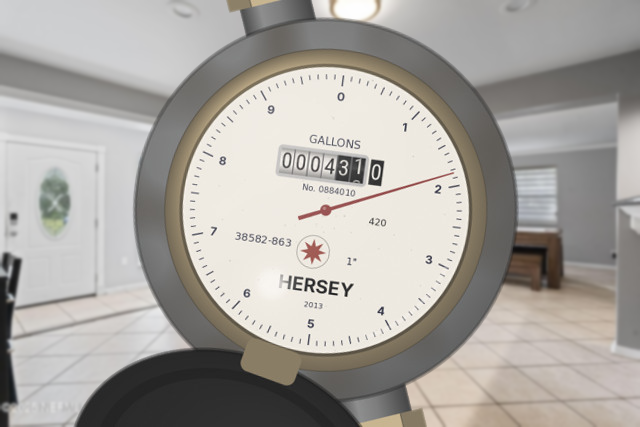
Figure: 4311.8gal
